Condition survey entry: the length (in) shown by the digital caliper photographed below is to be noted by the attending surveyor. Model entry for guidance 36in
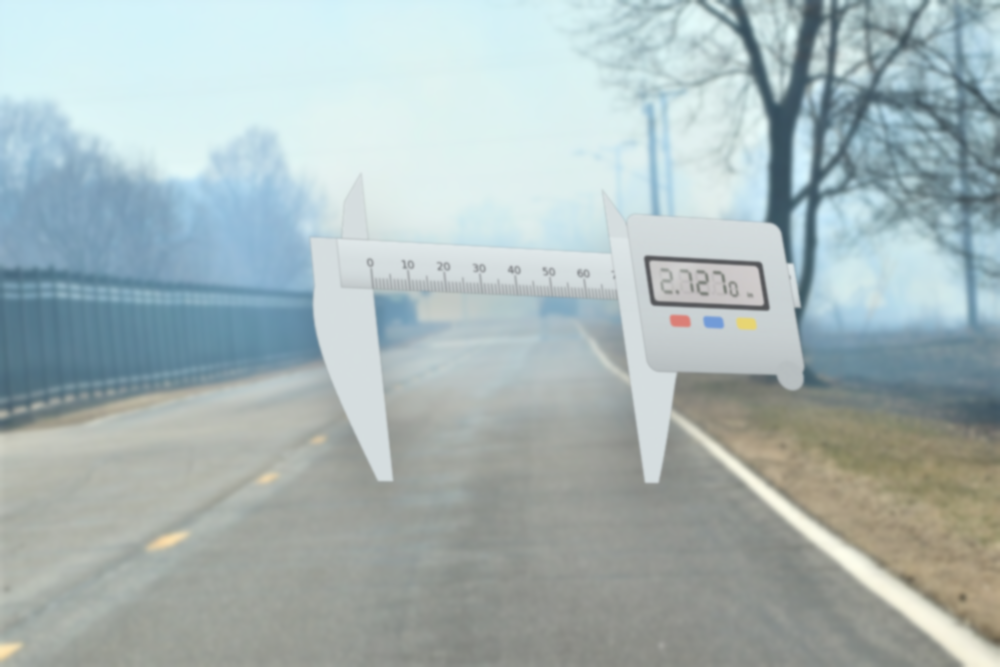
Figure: 2.7270in
